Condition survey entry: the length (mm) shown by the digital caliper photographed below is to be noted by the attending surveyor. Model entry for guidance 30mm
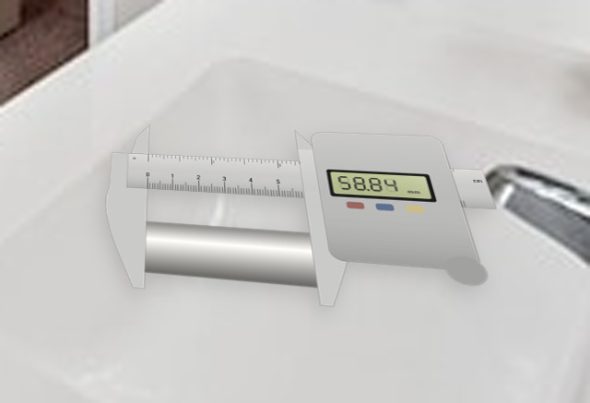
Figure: 58.84mm
